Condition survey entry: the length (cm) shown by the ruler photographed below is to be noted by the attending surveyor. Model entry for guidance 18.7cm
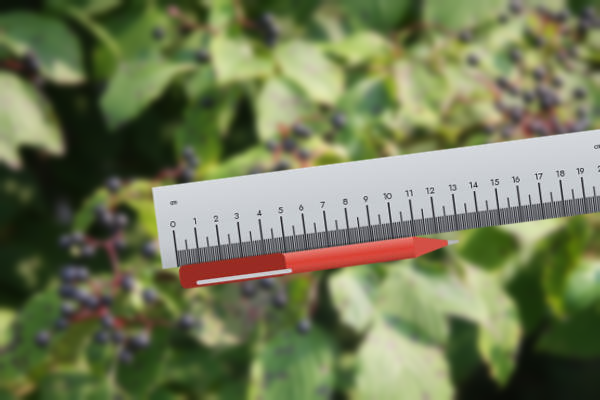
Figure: 13cm
